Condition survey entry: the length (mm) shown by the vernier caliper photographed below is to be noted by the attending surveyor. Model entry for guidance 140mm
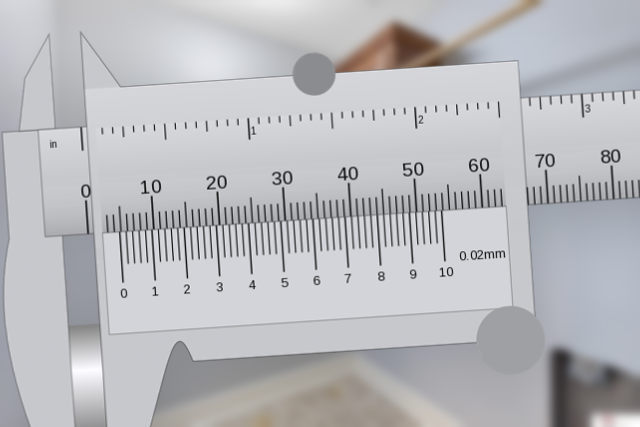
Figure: 4.8mm
